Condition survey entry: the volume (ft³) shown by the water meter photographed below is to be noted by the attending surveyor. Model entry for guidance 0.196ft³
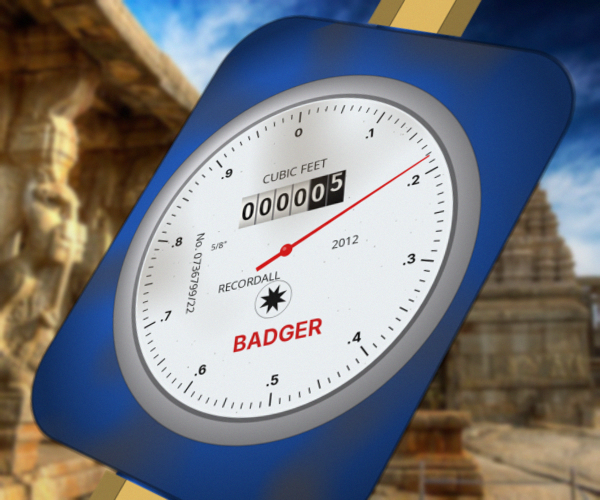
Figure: 5.18ft³
